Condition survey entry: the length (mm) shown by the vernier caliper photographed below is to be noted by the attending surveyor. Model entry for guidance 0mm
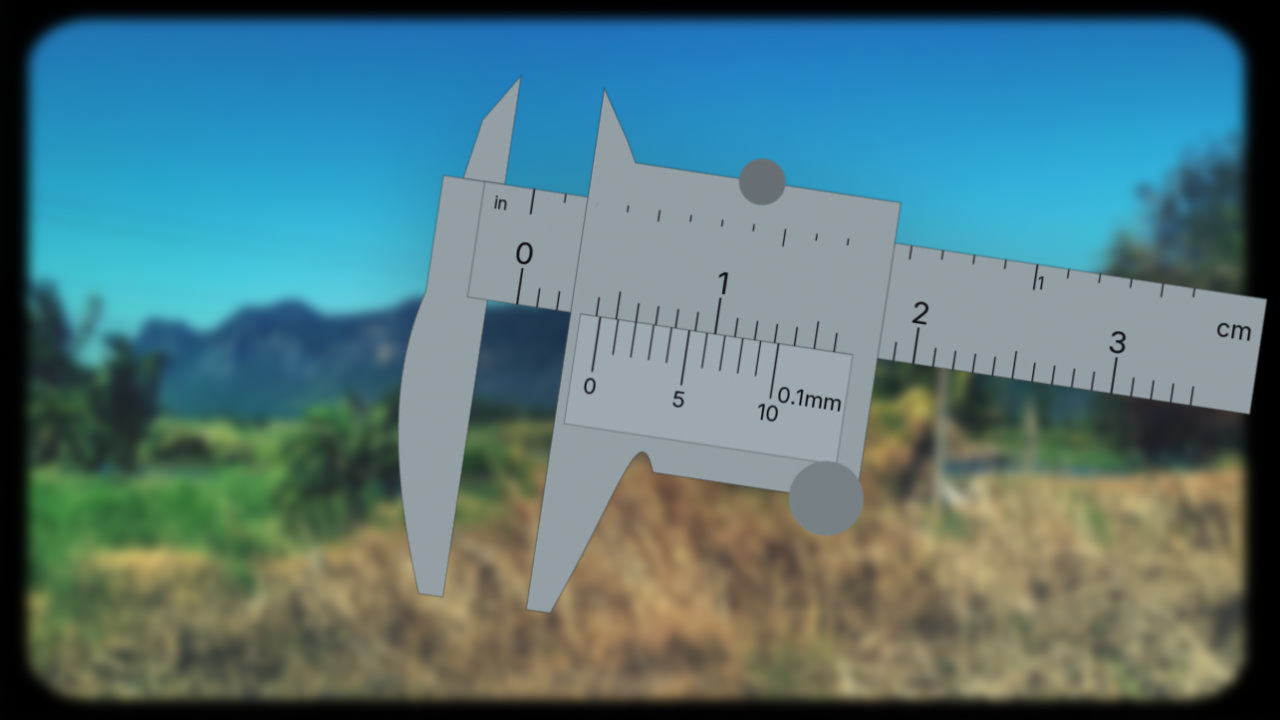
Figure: 4.2mm
